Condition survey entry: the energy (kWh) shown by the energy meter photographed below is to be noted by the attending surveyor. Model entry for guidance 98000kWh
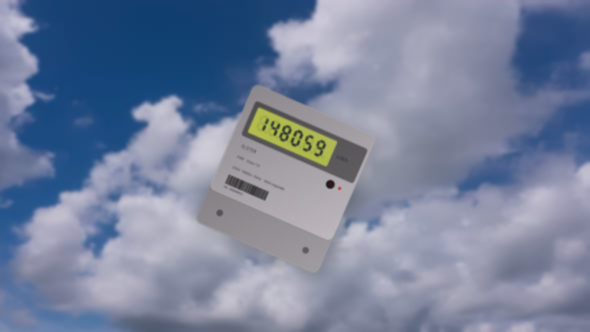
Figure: 148059kWh
